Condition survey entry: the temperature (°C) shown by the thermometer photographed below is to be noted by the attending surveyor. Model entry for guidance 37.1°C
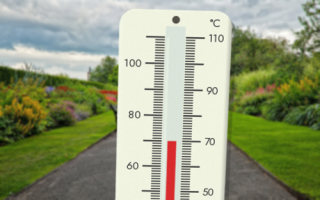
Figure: 70°C
